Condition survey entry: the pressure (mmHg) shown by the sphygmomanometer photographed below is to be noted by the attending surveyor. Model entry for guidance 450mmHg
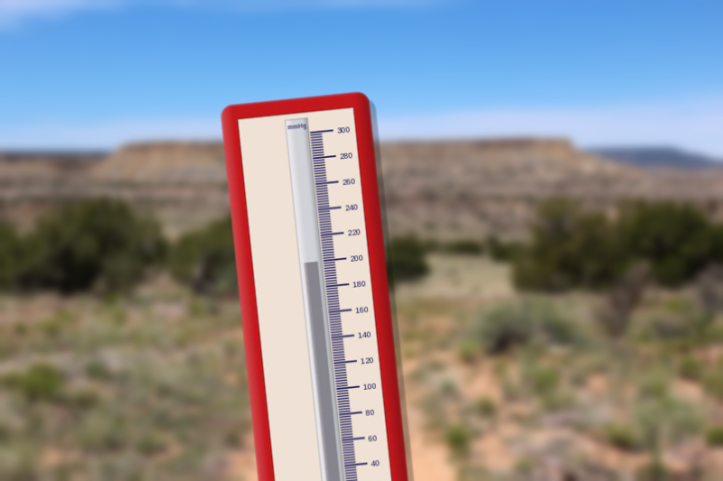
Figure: 200mmHg
